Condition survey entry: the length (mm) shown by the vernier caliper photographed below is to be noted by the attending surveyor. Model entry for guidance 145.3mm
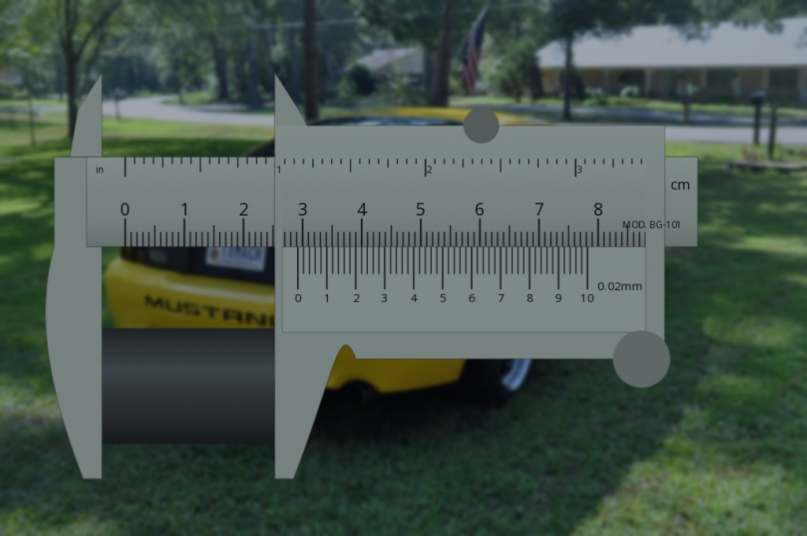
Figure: 29.2mm
